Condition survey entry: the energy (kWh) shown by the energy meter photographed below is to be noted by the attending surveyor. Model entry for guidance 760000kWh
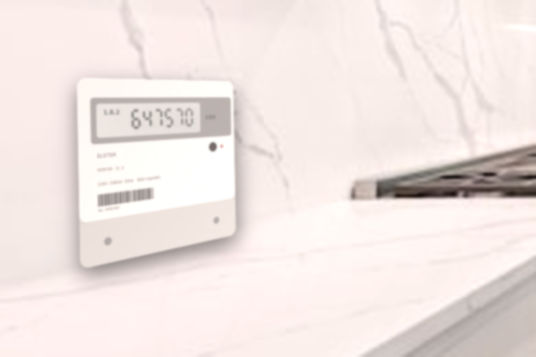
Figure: 647570kWh
